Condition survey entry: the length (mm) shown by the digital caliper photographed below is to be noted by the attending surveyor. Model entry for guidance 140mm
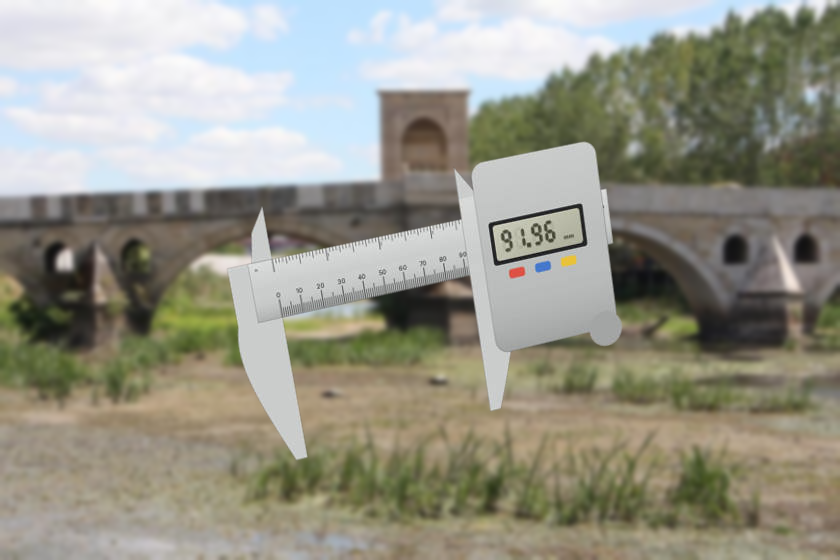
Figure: 91.96mm
